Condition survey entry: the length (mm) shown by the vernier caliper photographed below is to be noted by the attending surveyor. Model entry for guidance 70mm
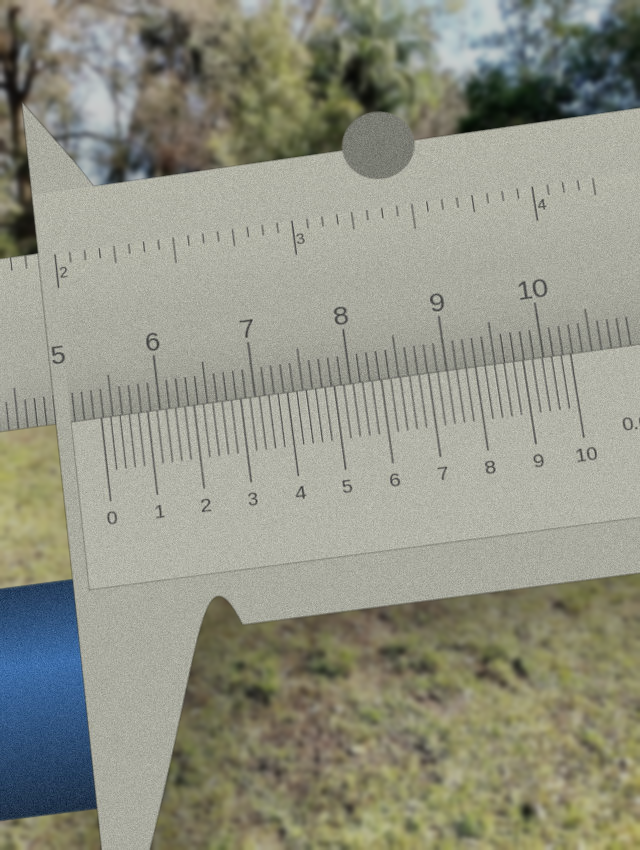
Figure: 53.8mm
